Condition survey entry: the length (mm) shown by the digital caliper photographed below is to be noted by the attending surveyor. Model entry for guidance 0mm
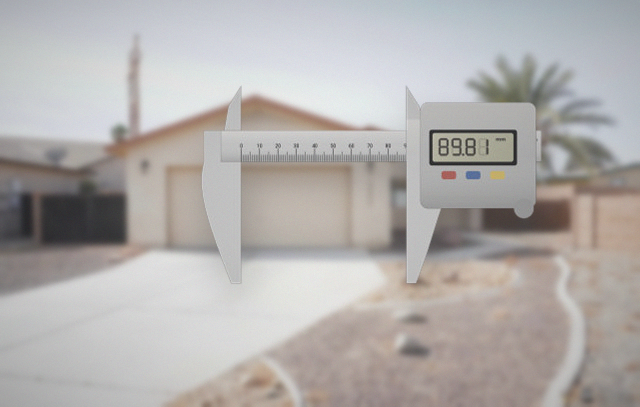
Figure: 89.81mm
